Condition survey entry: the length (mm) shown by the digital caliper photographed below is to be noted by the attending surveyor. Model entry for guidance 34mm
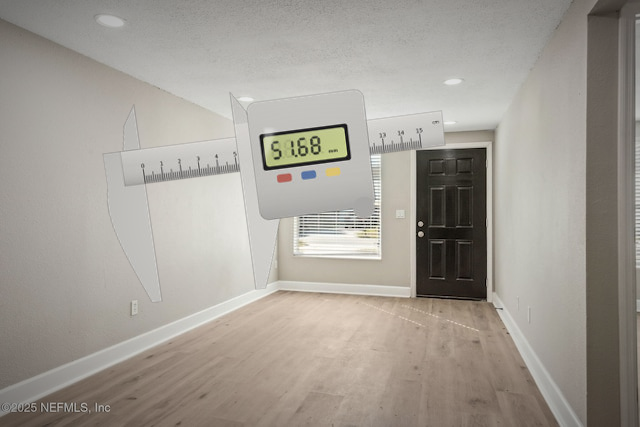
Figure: 51.68mm
